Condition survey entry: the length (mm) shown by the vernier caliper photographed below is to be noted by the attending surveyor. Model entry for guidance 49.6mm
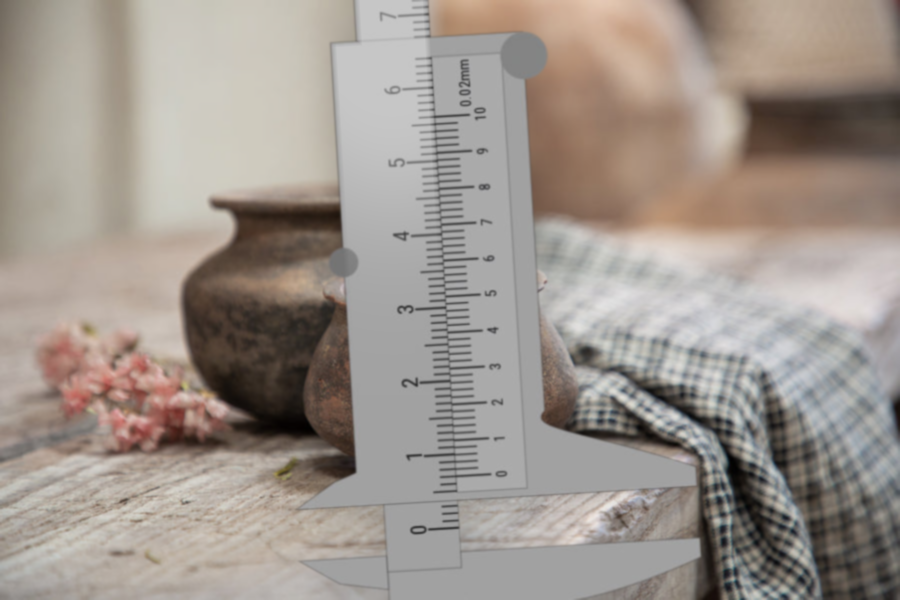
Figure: 7.0mm
